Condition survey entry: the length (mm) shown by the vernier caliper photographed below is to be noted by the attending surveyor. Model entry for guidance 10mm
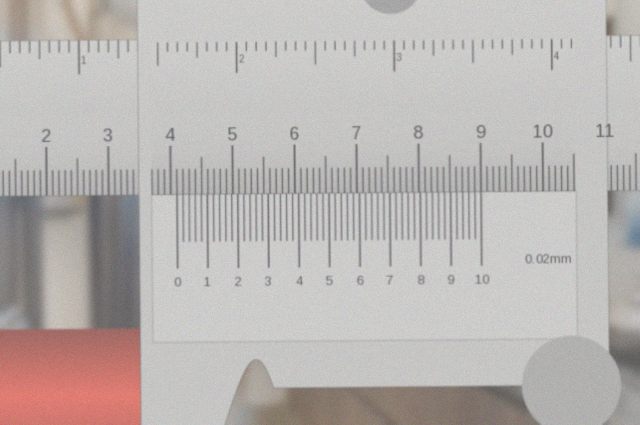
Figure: 41.0mm
